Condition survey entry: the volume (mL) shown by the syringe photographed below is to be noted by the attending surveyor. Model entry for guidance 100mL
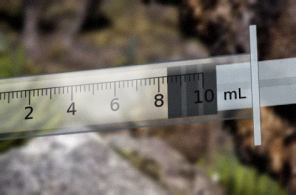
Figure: 8.4mL
